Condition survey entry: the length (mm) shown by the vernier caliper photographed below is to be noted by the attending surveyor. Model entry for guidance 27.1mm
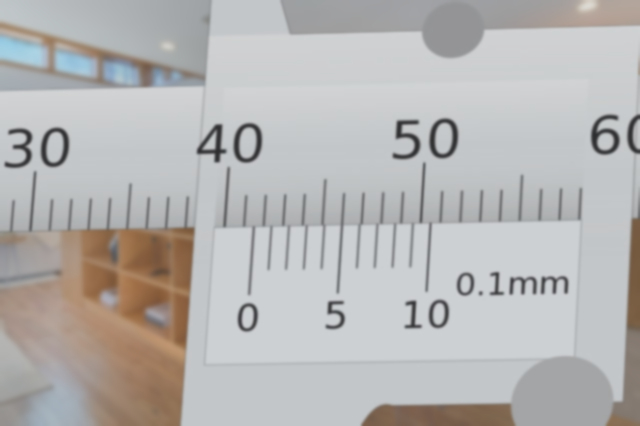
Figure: 41.5mm
